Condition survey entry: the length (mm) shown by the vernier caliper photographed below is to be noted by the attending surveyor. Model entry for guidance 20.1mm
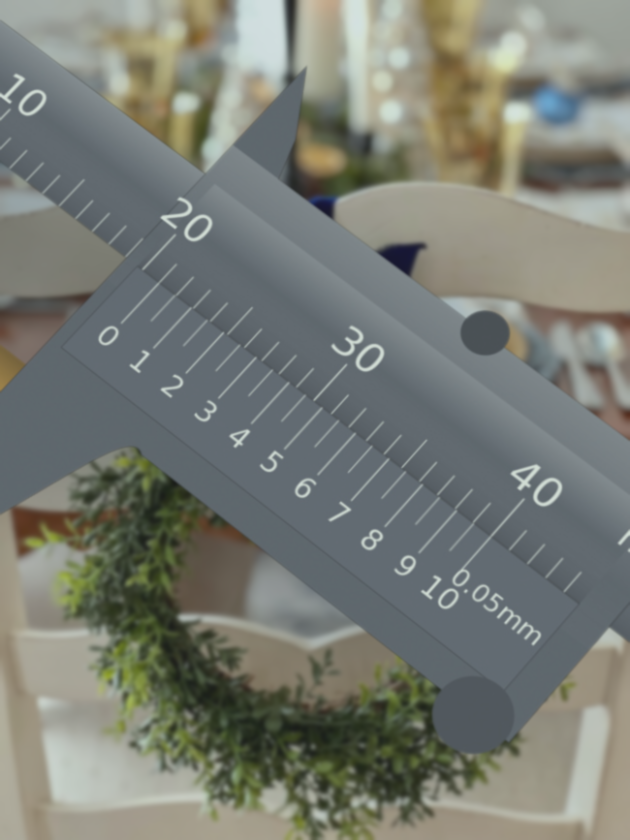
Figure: 21.0mm
